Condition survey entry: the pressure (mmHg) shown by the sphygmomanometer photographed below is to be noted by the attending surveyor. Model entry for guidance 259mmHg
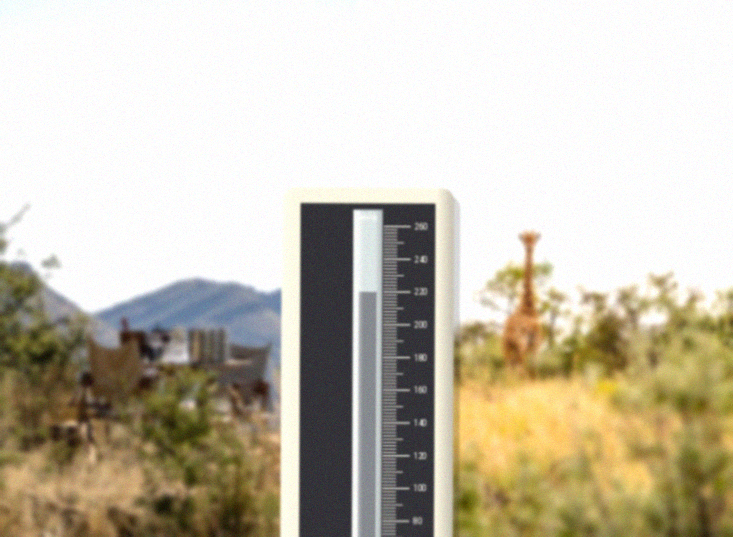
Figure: 220mmHg
